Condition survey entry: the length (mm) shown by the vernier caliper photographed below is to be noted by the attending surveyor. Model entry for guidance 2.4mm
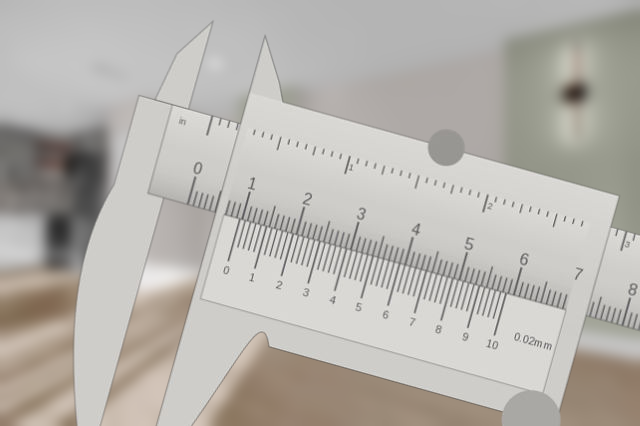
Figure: 9.6mm
